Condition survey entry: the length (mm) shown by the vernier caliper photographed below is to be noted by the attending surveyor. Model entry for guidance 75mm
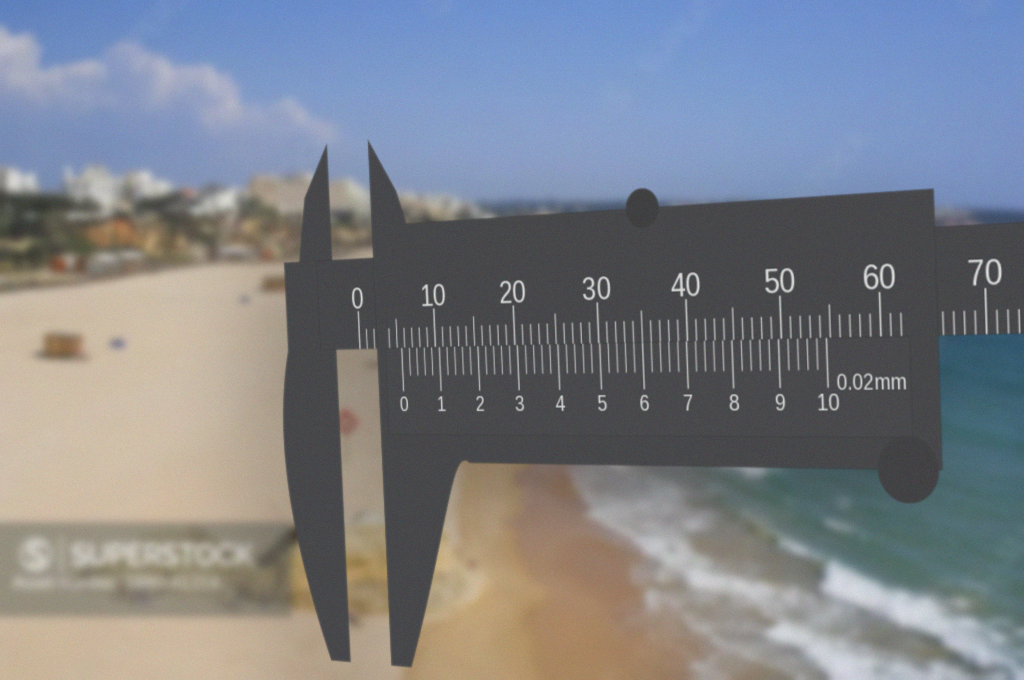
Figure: 5.6mm
